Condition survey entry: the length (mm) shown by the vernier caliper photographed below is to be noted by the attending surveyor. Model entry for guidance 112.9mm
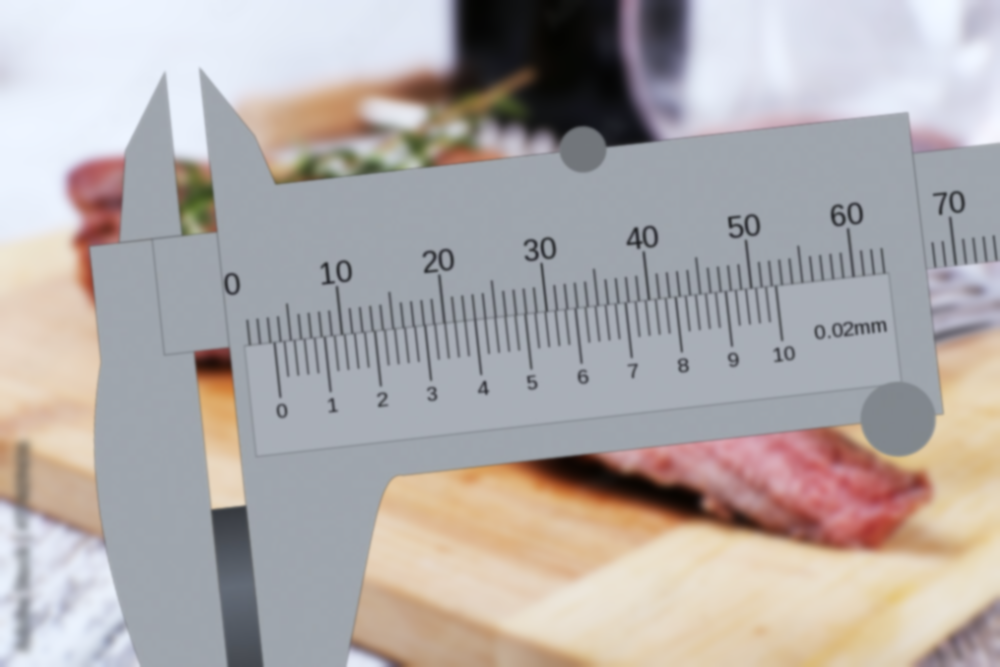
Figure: 3.4mm
